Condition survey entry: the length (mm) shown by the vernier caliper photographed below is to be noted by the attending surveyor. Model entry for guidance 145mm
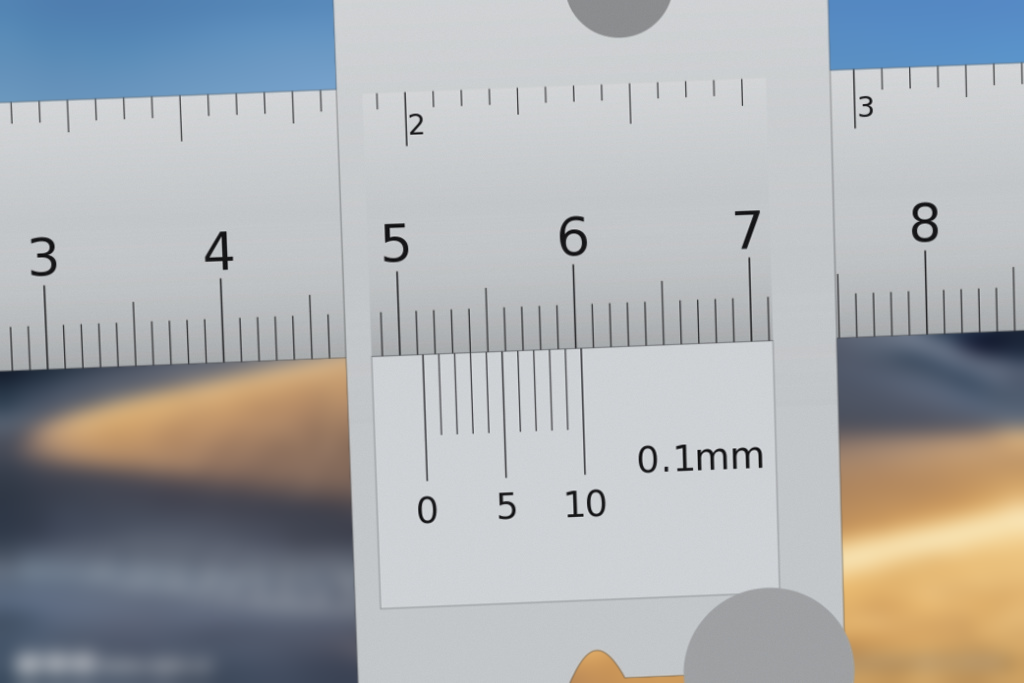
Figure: 51.3mm
